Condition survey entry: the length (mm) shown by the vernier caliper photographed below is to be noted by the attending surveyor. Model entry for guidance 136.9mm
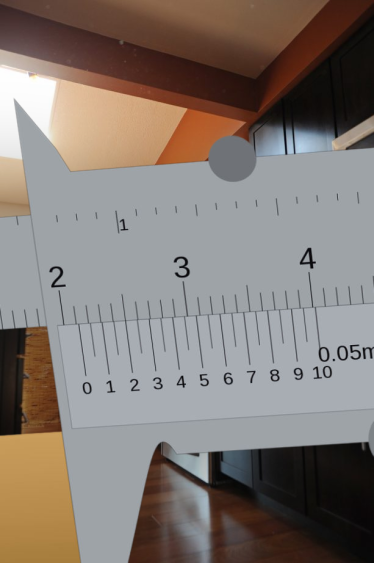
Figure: 21.2mm
